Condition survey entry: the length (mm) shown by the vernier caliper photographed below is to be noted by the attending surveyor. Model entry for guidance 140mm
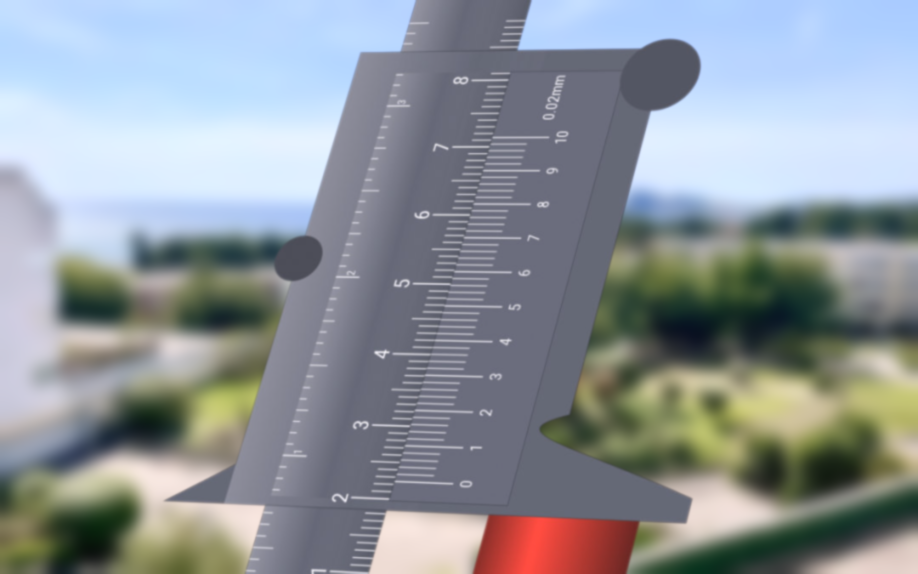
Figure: 22.4mm
